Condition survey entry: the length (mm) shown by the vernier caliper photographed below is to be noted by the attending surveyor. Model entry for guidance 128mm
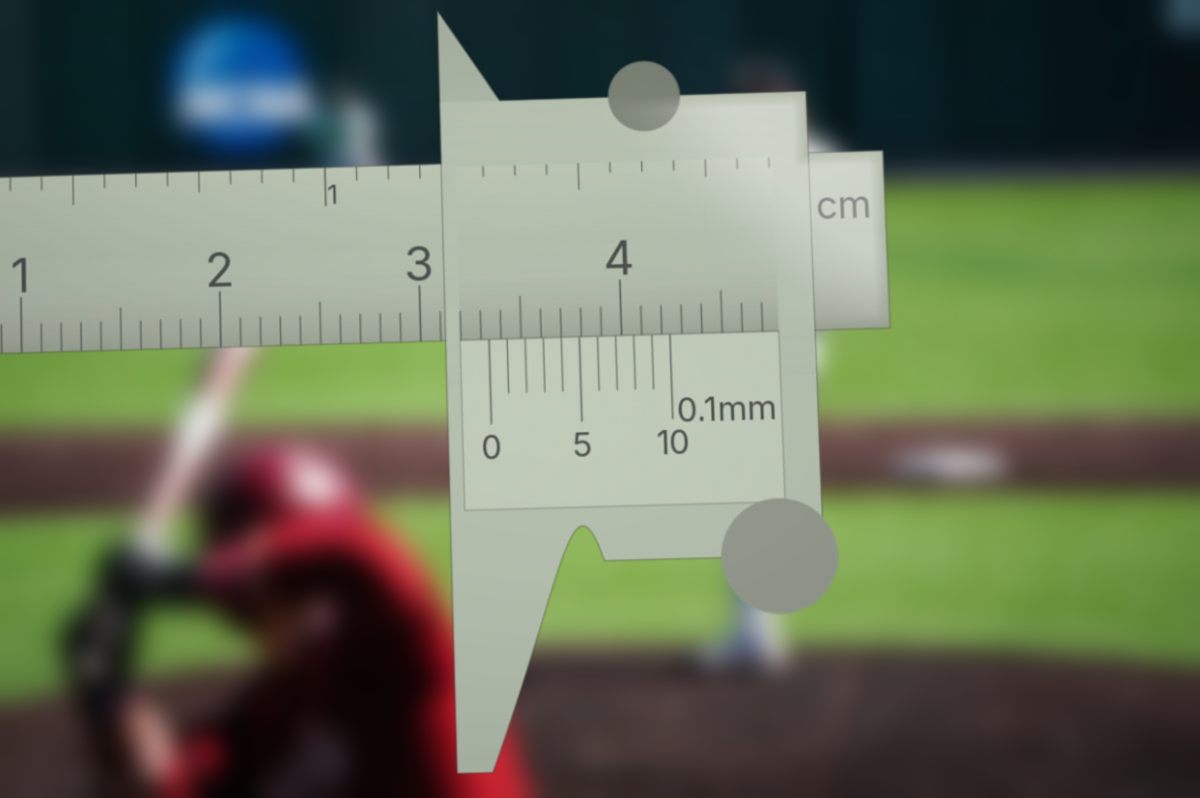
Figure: 33.4mm
